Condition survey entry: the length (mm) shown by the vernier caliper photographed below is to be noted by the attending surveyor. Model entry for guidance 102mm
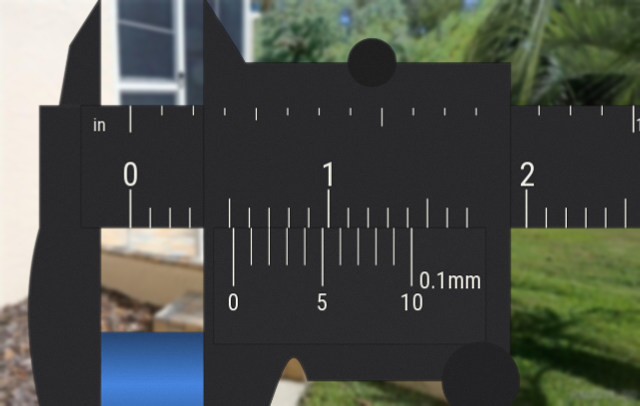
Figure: 5.2mm
